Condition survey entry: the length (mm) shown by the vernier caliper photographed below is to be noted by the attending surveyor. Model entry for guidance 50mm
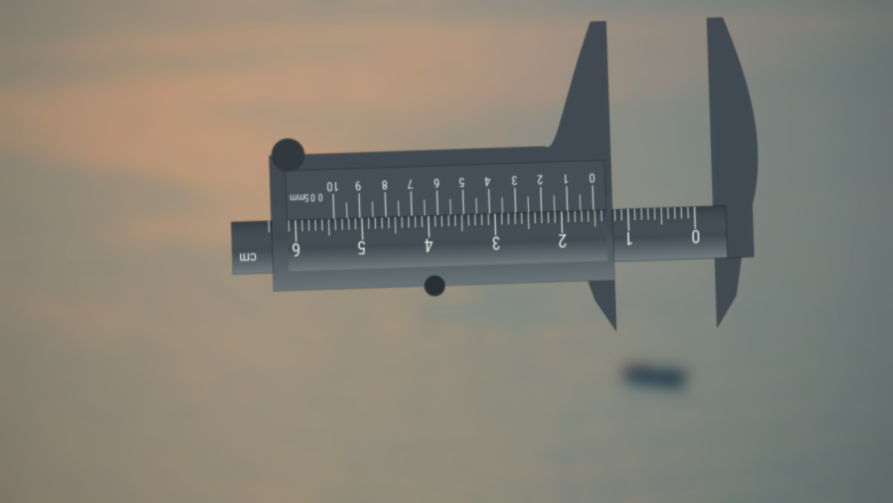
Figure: 15.2mm
